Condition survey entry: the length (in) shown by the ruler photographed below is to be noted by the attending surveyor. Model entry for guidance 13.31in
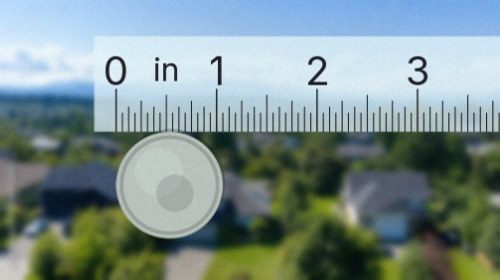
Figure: 1.0625in
